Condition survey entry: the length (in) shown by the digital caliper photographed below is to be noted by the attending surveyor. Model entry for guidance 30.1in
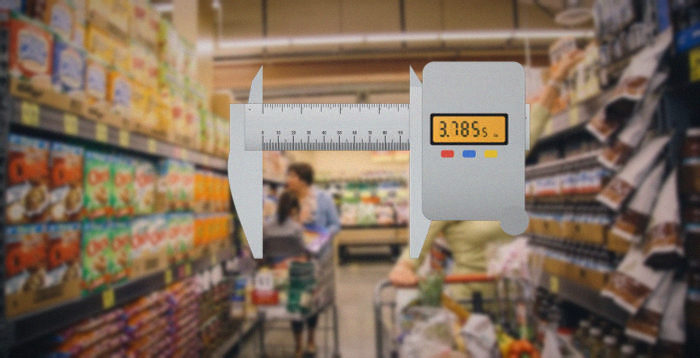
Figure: 3.7855in
